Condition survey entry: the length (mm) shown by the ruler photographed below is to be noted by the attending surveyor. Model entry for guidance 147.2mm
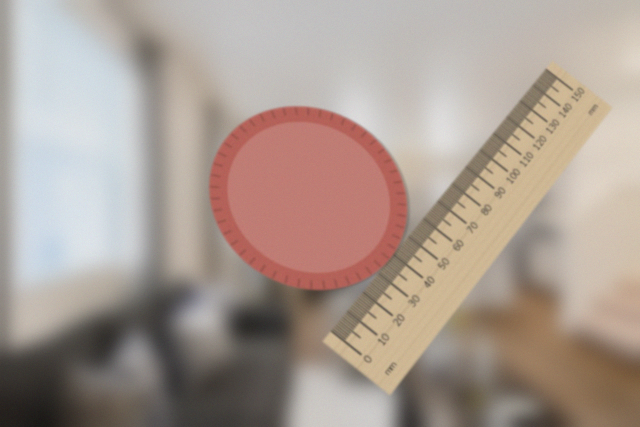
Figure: 75mm
